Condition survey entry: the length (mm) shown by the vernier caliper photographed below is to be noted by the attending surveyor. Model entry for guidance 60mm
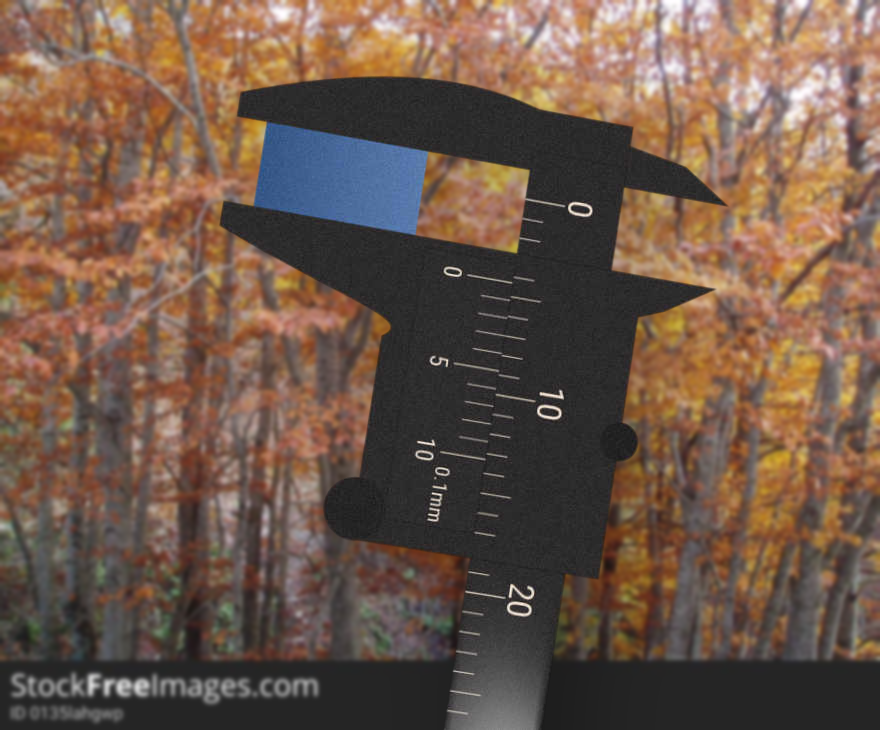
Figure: 4.3mm
